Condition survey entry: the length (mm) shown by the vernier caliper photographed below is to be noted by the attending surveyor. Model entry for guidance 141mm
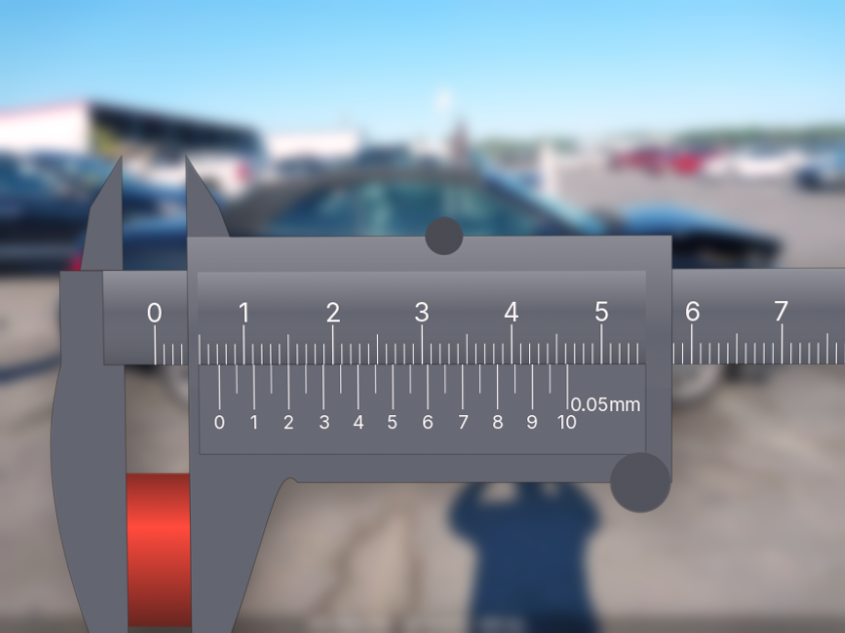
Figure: 7.2mm
